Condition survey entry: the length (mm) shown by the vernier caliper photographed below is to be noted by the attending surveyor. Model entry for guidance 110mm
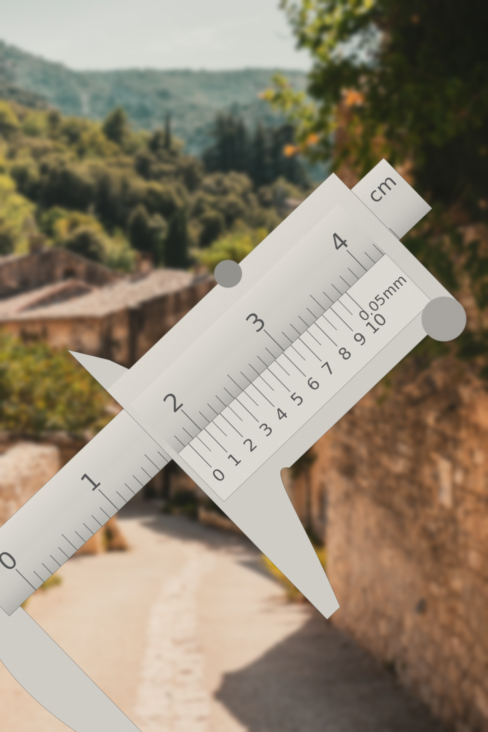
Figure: 18.4mm
